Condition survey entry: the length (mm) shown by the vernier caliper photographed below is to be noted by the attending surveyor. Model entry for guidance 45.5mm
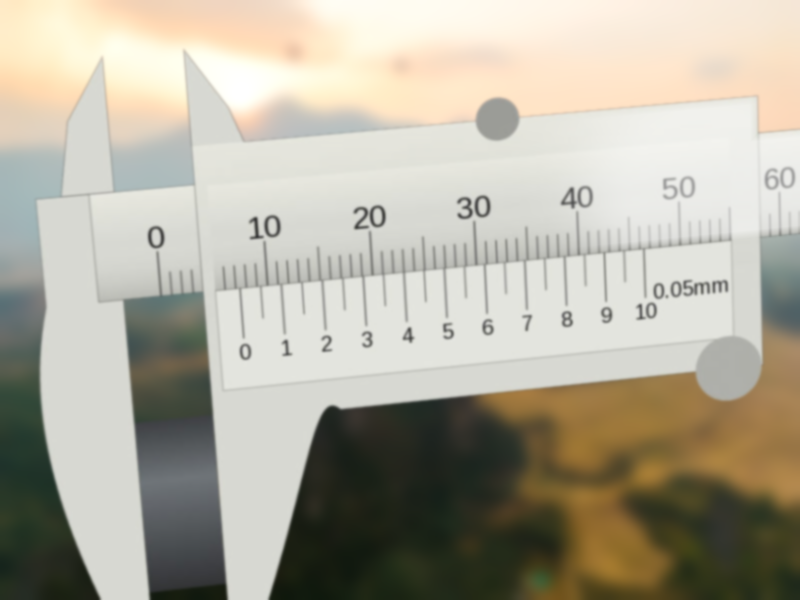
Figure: 7.4mm
